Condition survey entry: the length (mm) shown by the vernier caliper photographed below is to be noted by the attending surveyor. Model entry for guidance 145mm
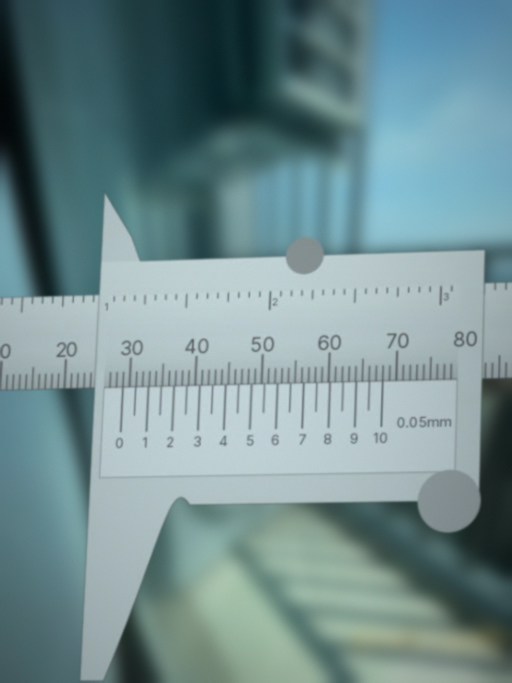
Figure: 29.0mm
